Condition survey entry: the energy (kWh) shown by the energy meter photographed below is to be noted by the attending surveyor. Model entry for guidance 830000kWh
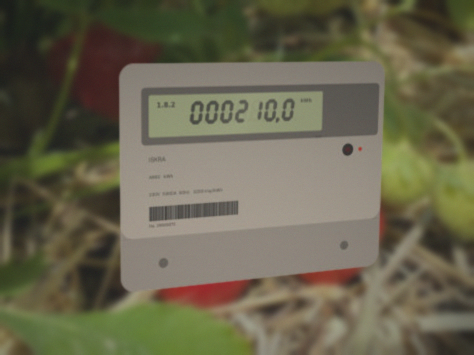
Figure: 210.0kWh
